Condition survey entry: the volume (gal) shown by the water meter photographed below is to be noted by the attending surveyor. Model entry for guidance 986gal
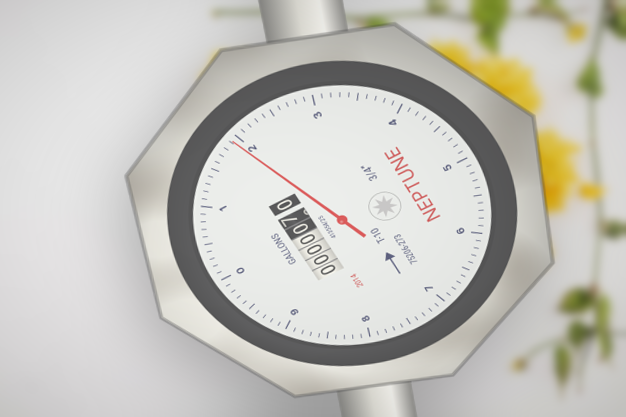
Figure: 71.9gal
